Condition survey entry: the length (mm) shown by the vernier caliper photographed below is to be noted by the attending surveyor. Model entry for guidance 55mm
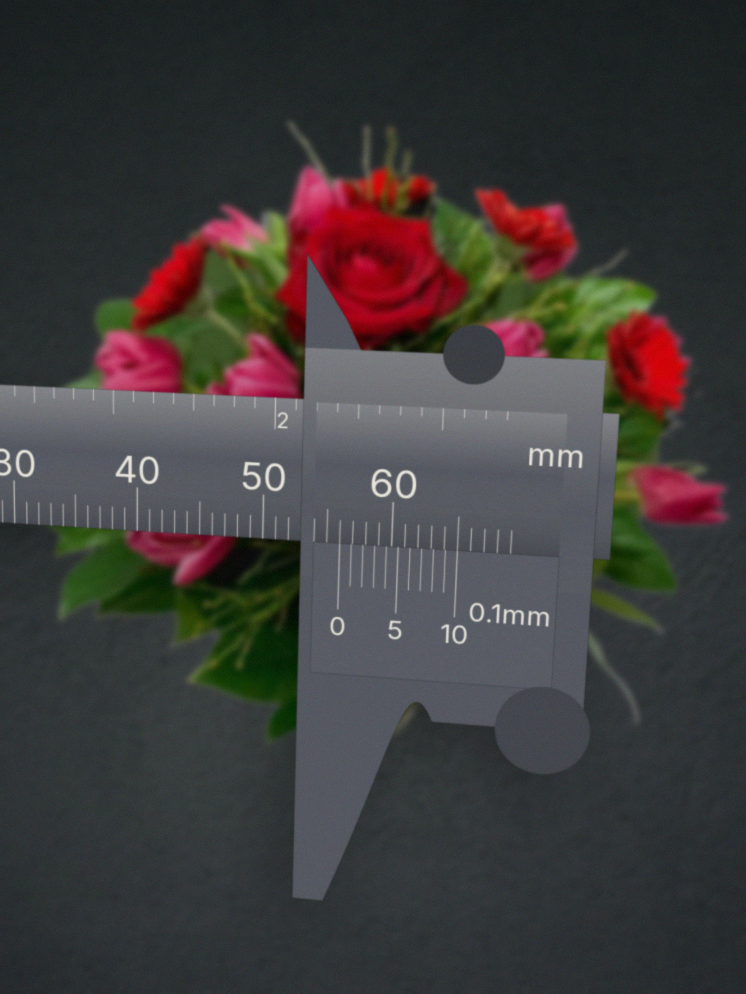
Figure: 56.0mm
